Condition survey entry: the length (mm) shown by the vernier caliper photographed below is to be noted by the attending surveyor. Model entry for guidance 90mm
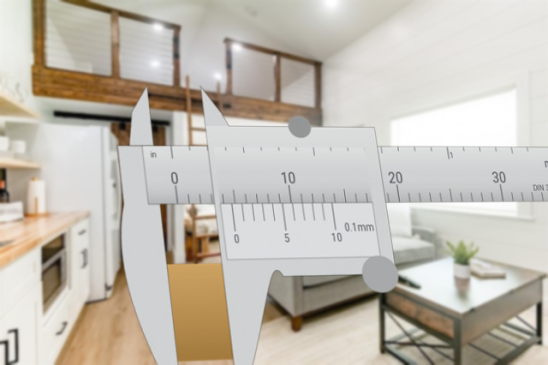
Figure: 4.7mm
